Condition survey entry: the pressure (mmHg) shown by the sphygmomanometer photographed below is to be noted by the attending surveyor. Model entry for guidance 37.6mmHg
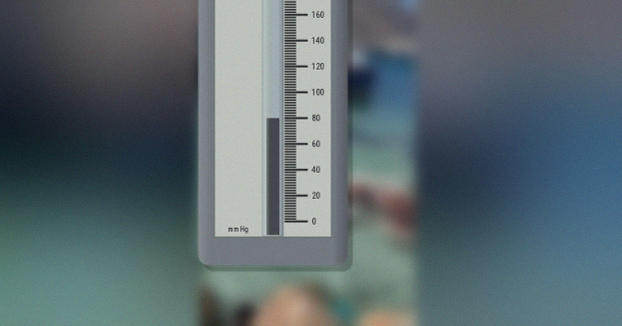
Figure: 80mmHg
